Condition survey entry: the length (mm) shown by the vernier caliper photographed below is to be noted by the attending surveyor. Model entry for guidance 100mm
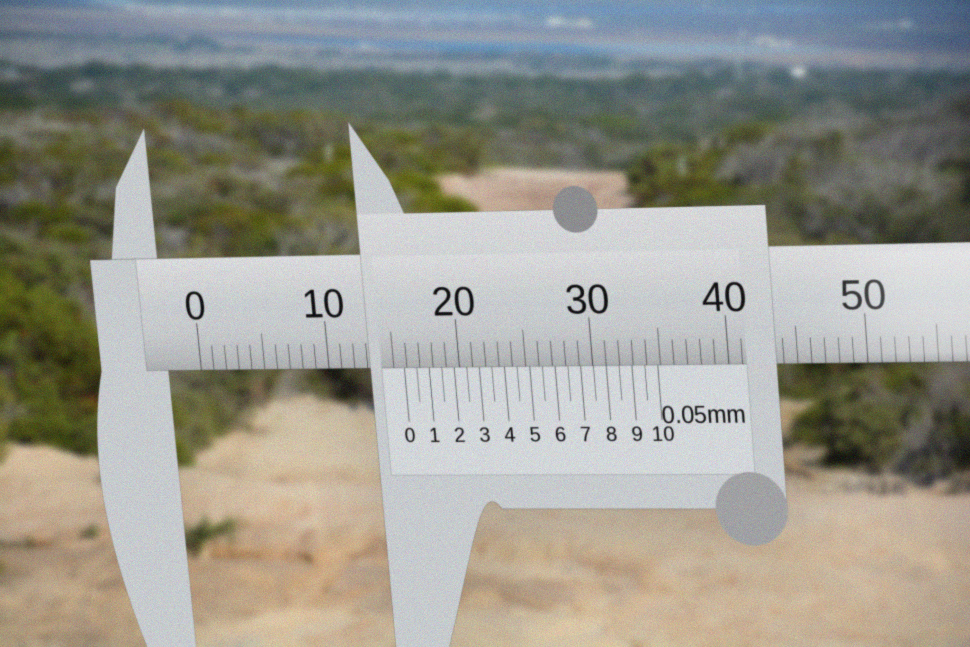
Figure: 15.8mm
